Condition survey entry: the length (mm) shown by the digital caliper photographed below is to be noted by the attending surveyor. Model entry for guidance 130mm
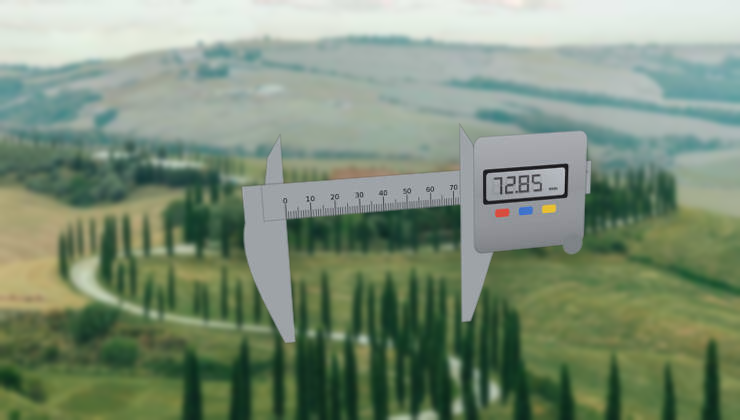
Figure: 72.85mm
